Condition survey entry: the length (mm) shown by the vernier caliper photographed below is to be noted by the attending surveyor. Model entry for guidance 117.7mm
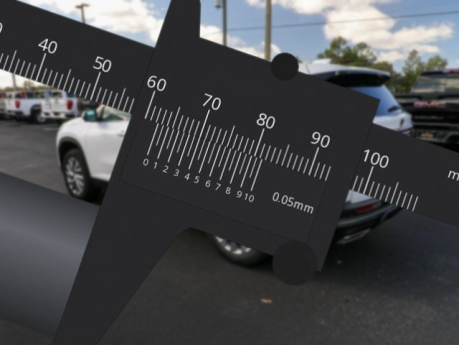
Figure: 62.4mm
